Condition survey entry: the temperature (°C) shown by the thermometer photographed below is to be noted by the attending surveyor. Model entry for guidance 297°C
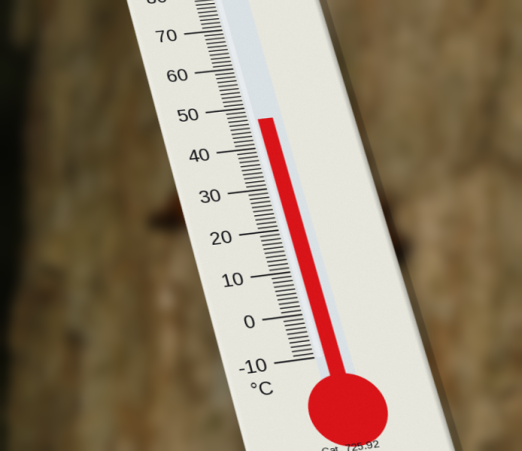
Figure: 47°C
